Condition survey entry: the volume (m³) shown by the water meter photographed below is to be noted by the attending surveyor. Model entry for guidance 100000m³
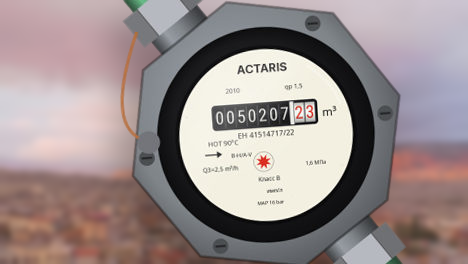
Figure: 50207.23m³
